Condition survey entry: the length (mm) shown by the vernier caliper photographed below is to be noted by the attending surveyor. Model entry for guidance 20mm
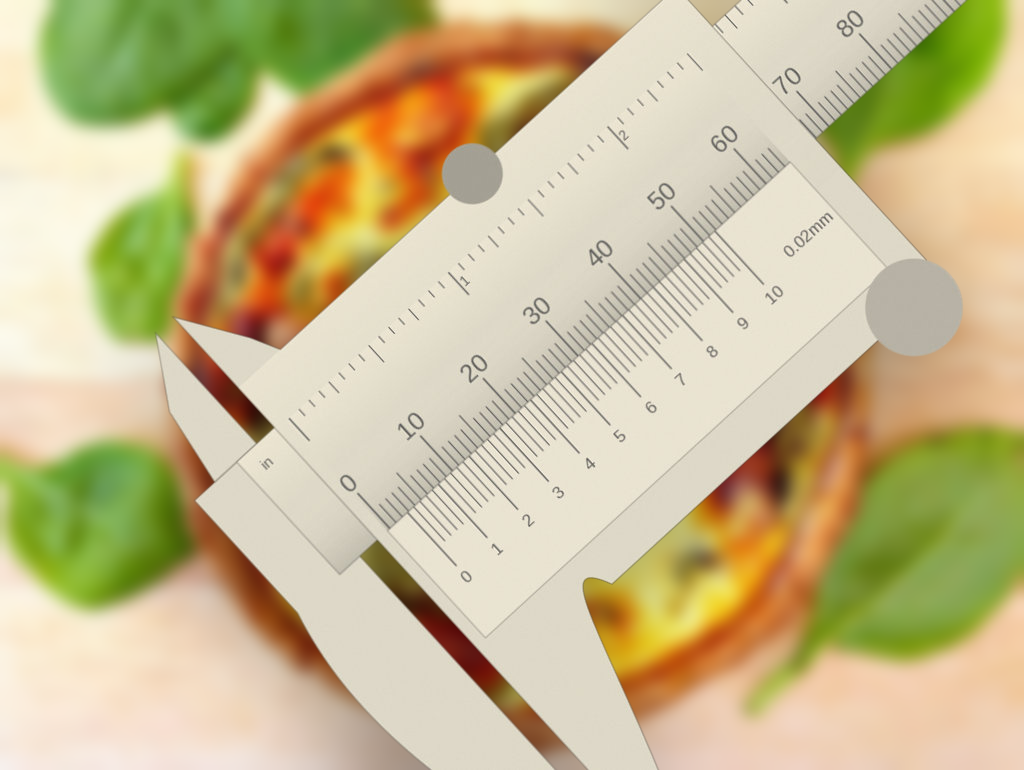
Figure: 2.8mm
